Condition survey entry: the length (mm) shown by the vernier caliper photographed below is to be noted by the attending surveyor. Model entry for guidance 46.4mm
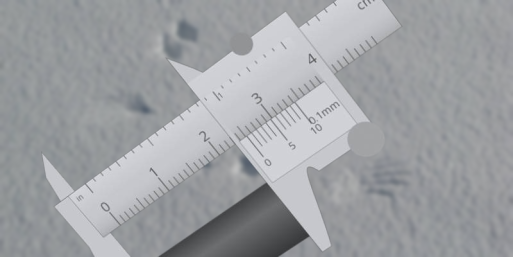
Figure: 25.2mm
